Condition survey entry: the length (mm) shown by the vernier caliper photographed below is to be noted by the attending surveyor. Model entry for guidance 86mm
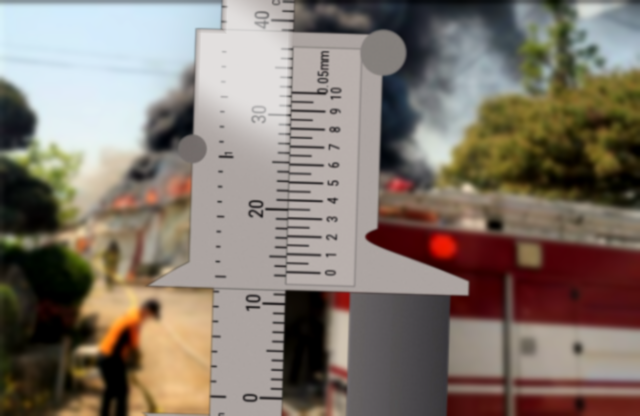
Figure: 13.4mm
